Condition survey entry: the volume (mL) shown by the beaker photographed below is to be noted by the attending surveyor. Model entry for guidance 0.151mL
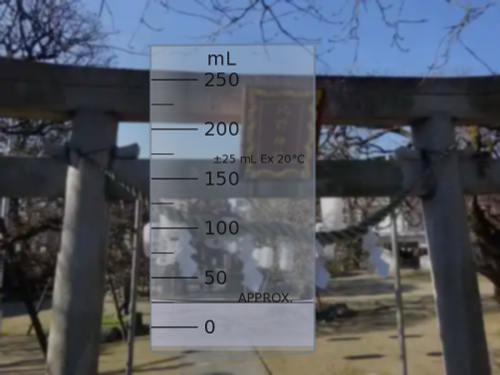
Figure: 25mL
